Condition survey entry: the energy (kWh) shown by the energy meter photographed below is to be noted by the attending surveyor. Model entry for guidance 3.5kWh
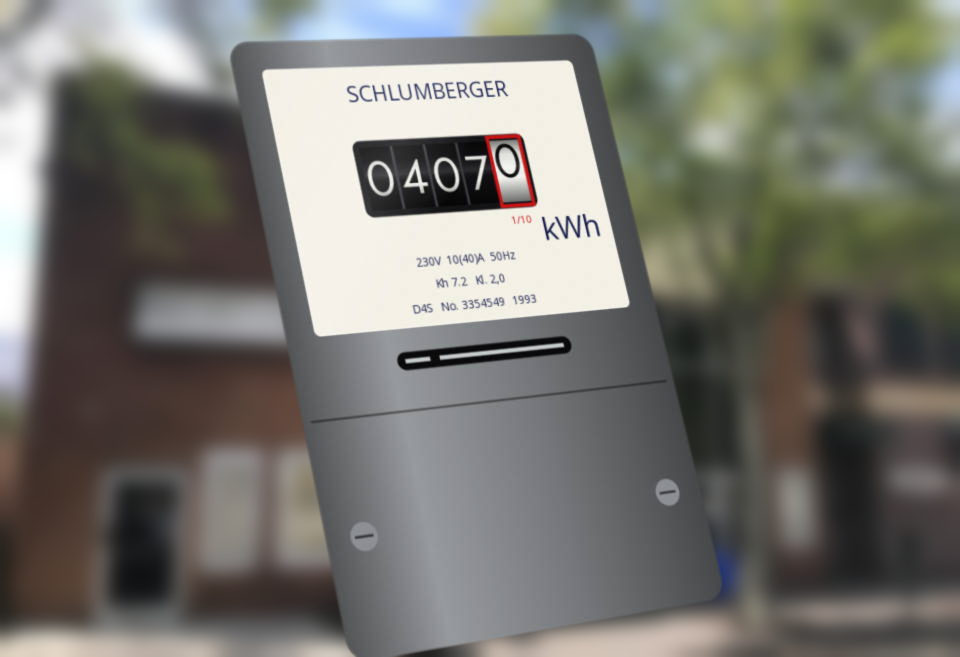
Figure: 407.0kWh
